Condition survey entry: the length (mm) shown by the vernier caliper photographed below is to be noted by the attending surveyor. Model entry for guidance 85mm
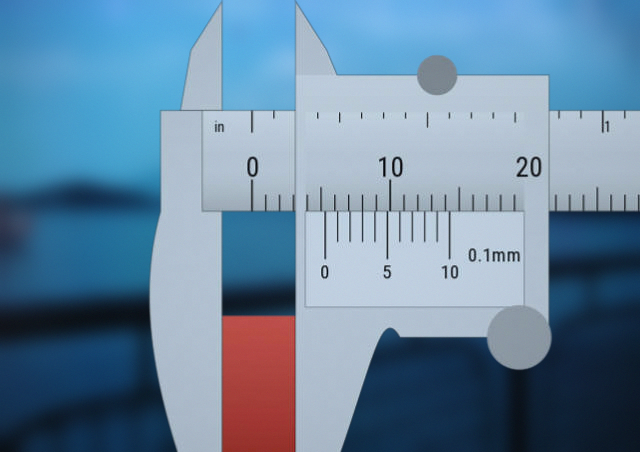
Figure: 5.3mm
